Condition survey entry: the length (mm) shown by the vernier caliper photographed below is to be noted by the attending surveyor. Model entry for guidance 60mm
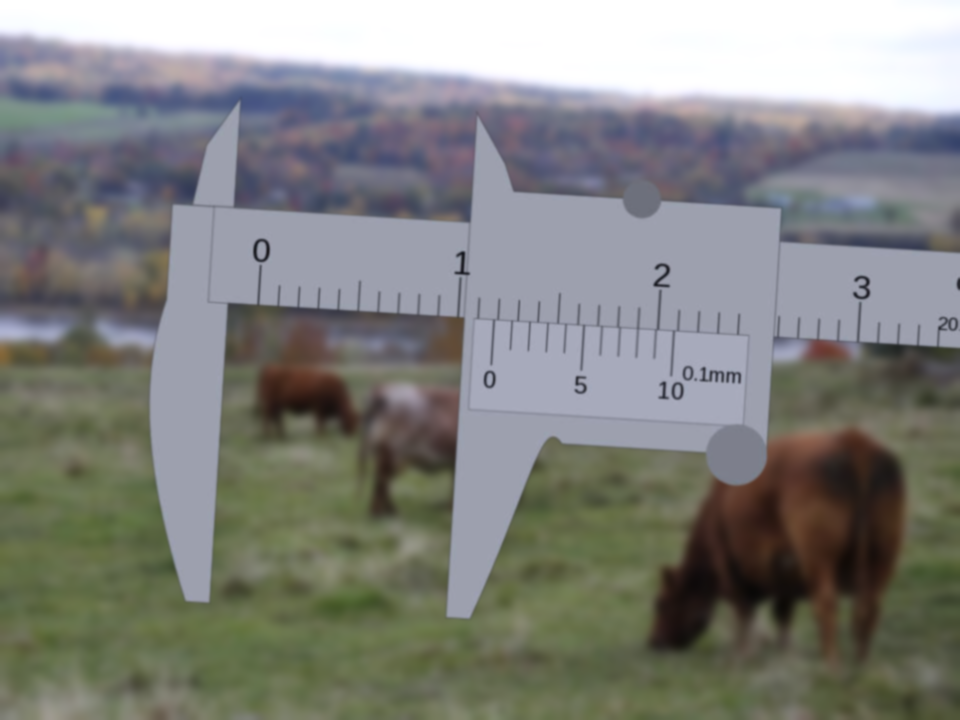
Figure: 11.8mm
